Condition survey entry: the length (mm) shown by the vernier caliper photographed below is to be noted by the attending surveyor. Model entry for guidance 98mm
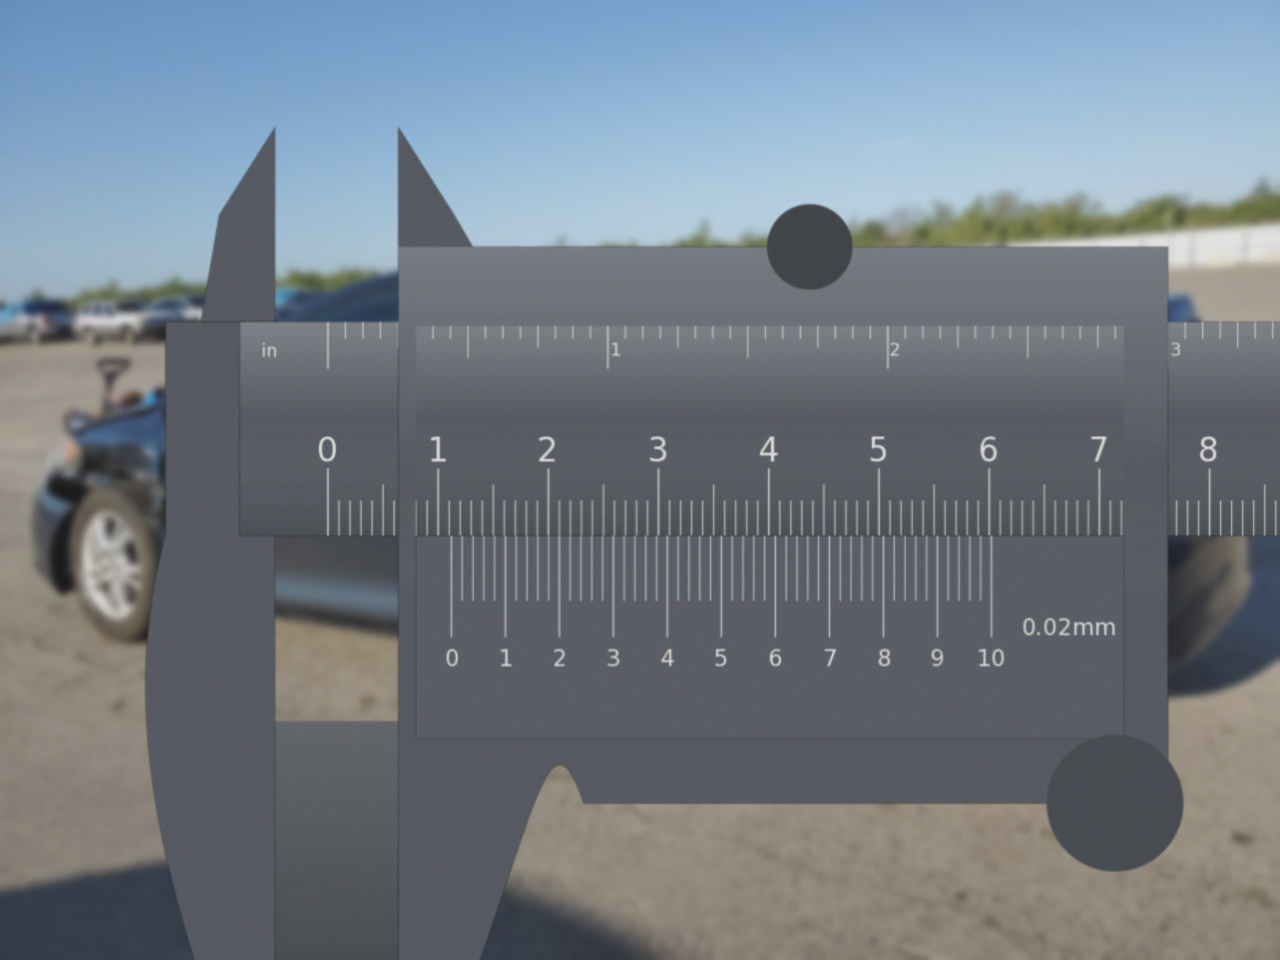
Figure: 11.2mm
